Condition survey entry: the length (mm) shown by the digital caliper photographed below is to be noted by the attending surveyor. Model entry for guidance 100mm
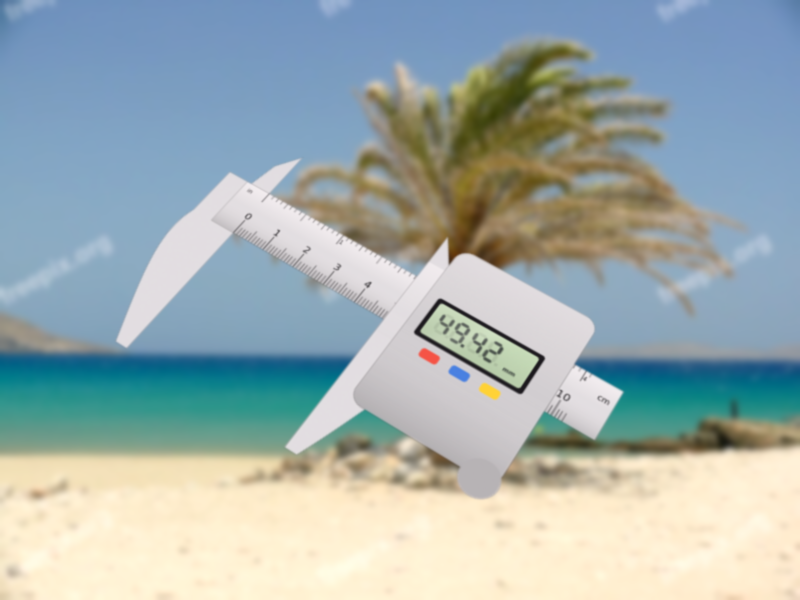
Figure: 49.42mm
